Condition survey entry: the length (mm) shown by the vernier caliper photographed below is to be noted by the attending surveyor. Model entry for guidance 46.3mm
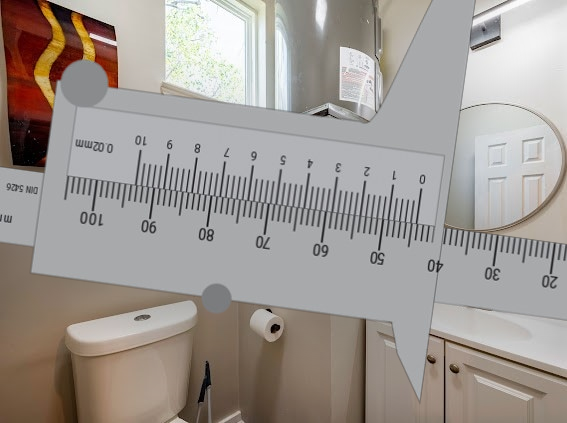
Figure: 44.2mm
